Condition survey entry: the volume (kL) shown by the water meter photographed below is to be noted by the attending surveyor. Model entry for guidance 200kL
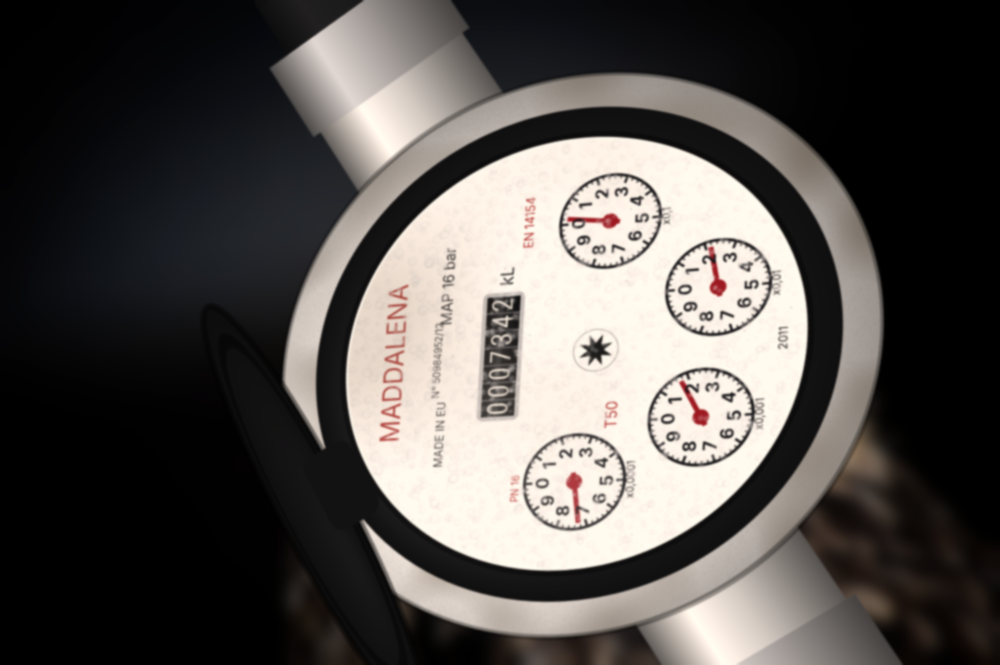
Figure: 7342.0217kL
